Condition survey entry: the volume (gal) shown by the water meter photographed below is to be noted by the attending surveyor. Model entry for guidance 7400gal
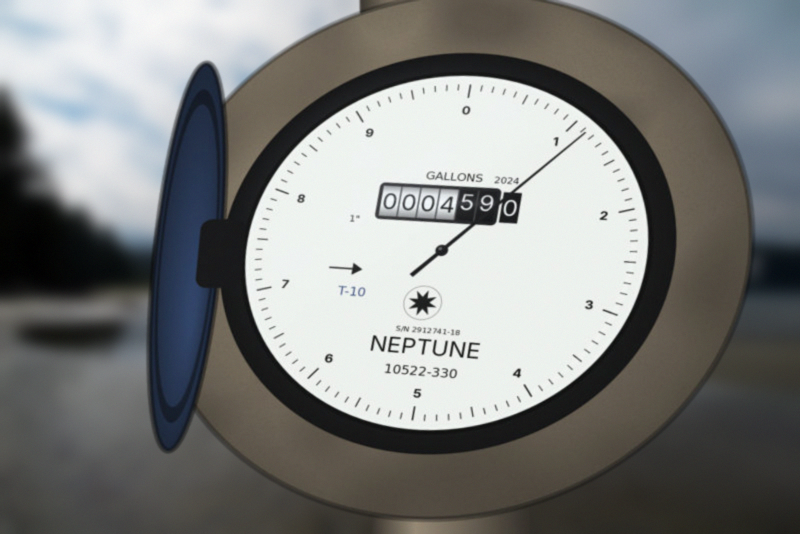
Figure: 4591.1gal
